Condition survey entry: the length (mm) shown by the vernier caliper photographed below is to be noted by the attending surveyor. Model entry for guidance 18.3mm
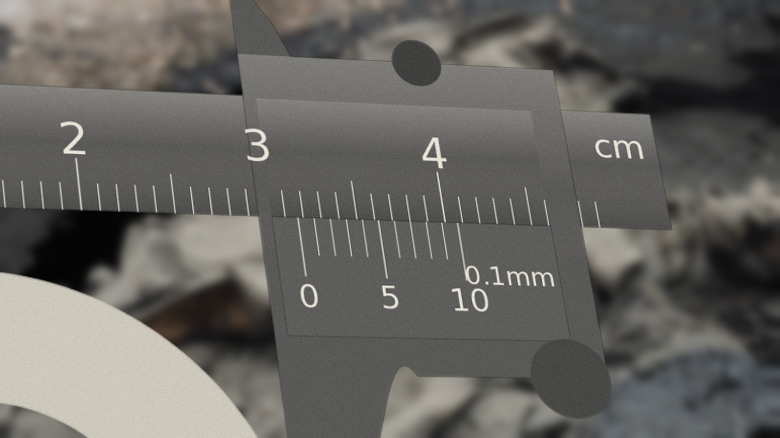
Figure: 31.7mm
